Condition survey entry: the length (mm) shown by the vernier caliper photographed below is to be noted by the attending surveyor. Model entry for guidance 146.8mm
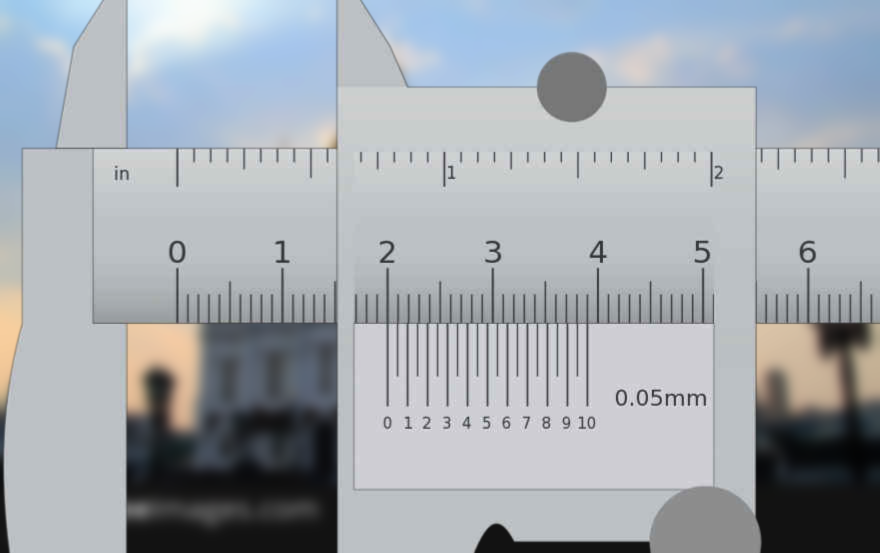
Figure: 20.0mm
